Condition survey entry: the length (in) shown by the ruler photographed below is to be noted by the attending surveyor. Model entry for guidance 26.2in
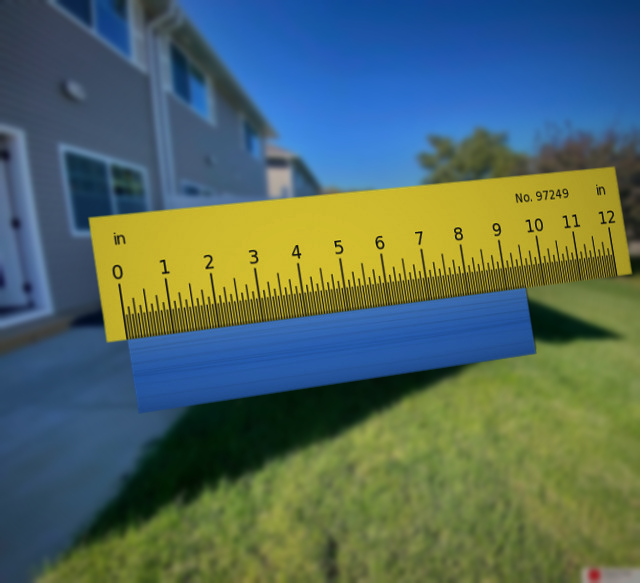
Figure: 9.5in
